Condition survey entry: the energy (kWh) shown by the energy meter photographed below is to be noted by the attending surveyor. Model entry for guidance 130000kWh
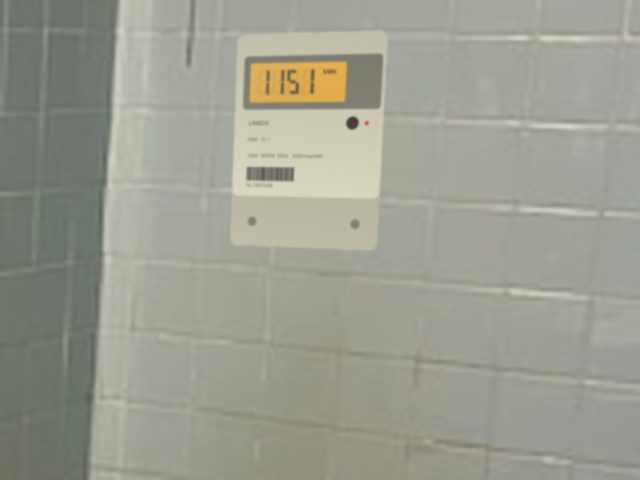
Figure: 1151kWh
